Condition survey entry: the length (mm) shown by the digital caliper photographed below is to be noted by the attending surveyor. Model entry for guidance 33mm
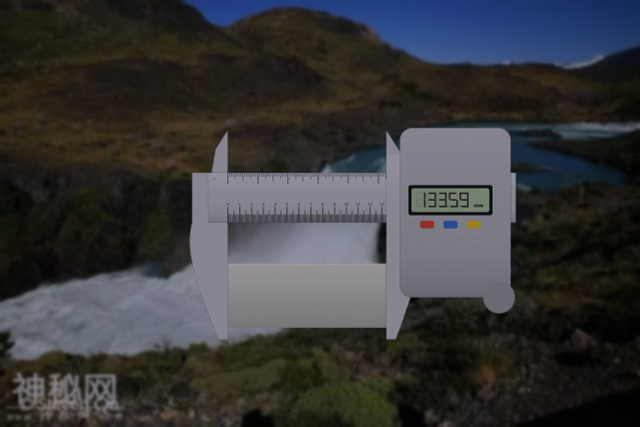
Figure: 133.59mm
